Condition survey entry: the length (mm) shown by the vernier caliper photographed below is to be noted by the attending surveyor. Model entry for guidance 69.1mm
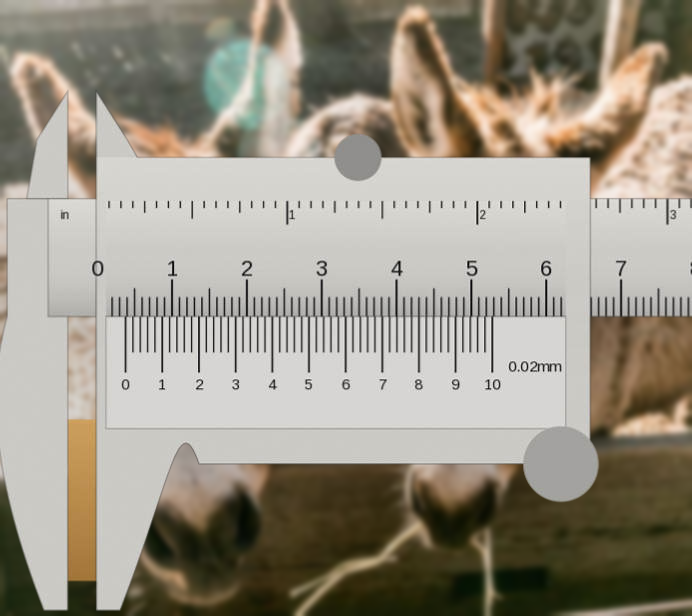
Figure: 3.8mm
